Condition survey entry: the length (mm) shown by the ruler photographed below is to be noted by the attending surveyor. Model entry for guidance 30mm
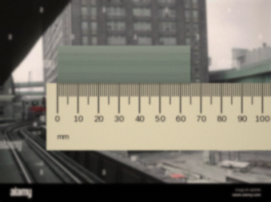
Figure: 65mm
